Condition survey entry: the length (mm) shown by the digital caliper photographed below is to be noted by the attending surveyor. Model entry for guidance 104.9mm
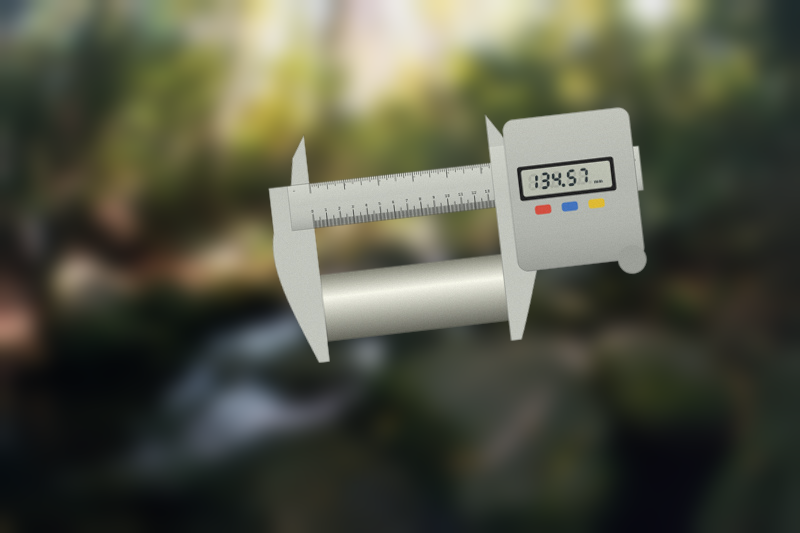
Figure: 134.57mm
